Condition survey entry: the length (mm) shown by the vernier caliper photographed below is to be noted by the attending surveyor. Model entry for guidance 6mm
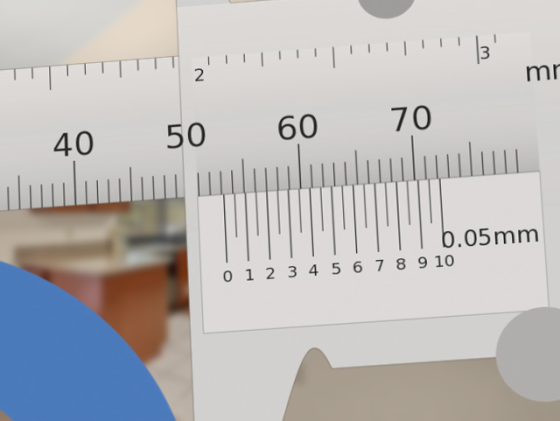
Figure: 53.2mm
